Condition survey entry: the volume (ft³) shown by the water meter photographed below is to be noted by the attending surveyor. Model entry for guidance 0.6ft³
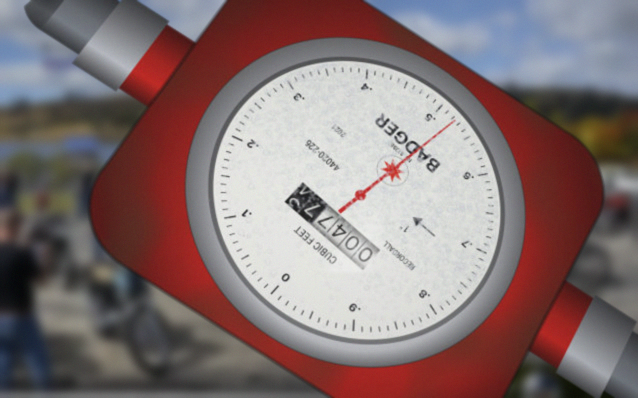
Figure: 4773.52ft³
